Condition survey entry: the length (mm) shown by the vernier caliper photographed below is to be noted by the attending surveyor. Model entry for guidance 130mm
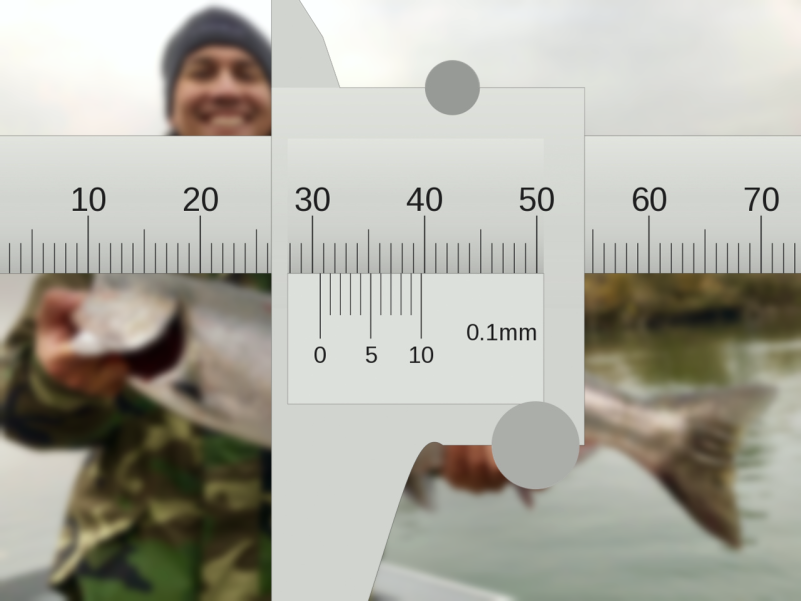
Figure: 30.7mm
